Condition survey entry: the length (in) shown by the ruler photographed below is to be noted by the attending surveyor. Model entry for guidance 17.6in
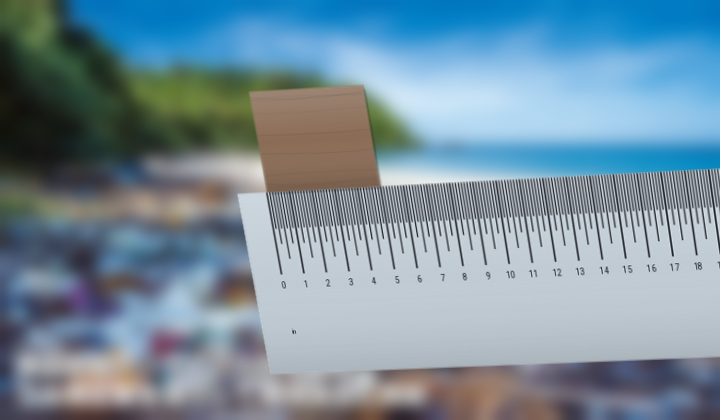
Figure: 5in
